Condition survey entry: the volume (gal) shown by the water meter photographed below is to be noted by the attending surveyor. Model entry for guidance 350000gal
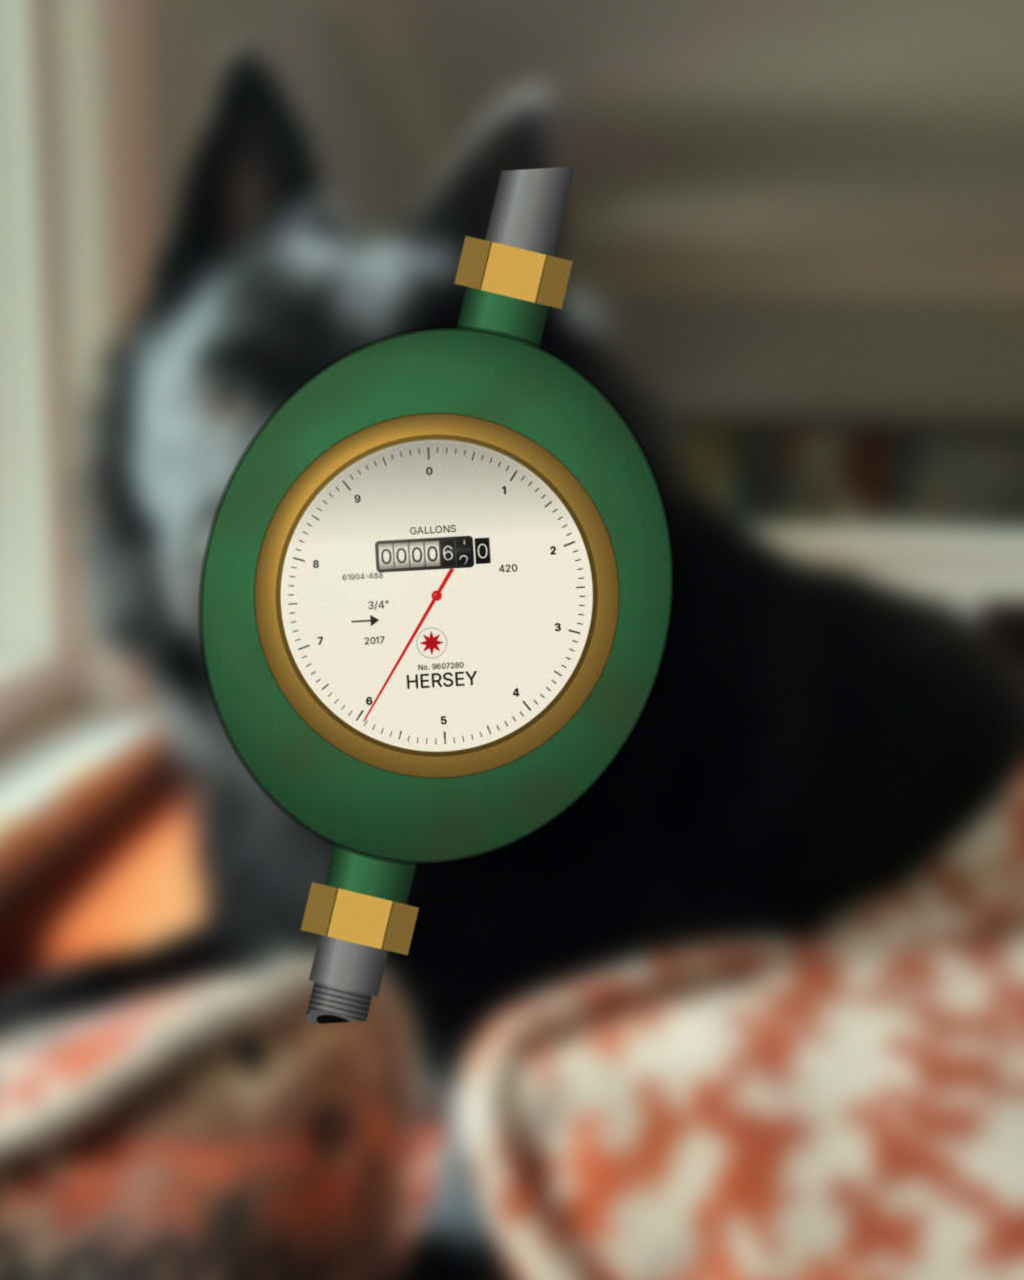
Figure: 615.9gal
